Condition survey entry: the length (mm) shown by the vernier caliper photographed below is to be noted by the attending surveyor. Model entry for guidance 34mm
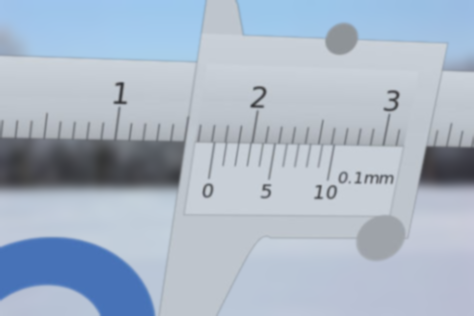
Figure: 17.2mm
